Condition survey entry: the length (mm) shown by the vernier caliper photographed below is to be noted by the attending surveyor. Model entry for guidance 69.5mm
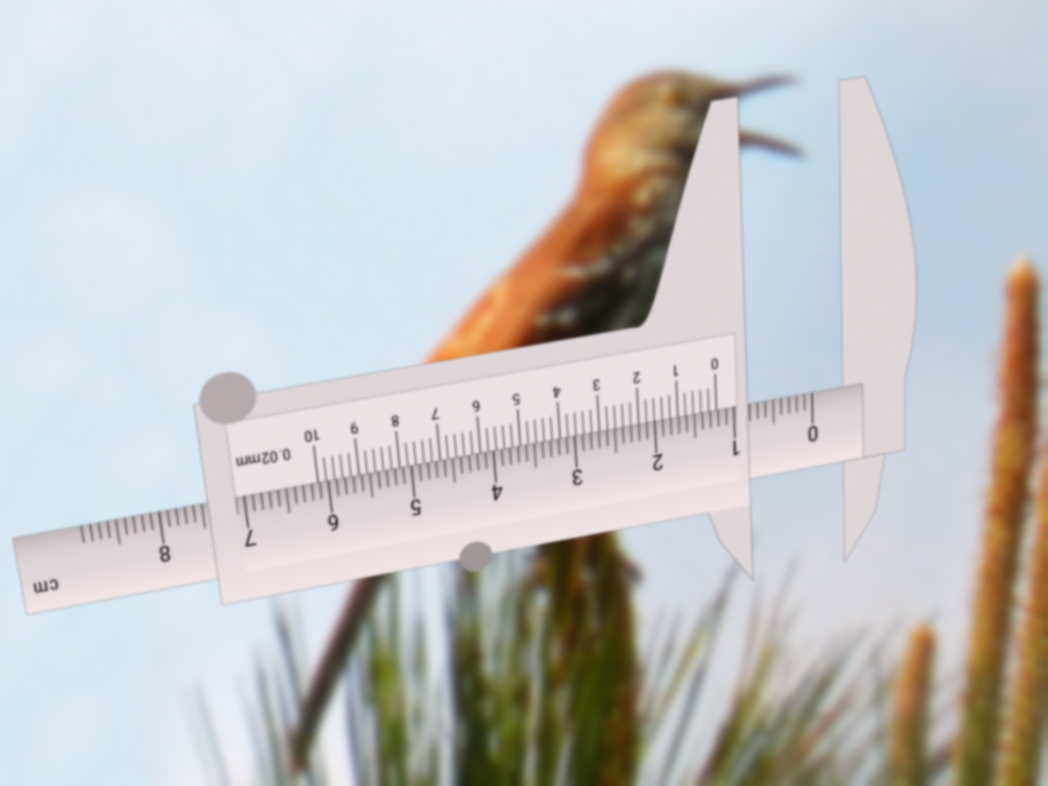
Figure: 12.2mm
